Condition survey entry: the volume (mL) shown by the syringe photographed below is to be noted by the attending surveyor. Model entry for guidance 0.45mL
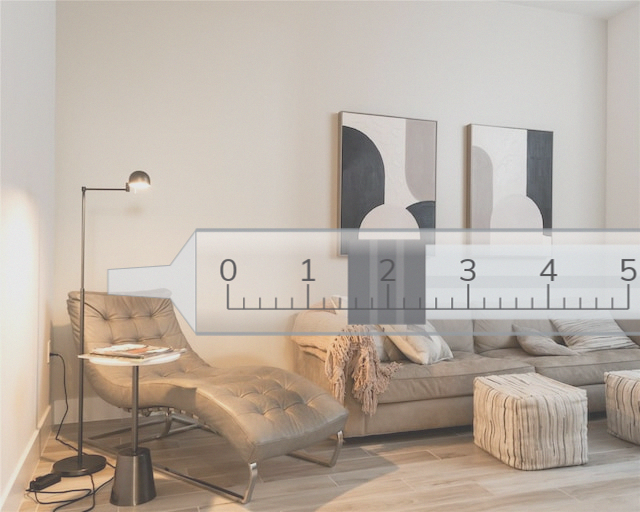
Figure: 1.5mL
